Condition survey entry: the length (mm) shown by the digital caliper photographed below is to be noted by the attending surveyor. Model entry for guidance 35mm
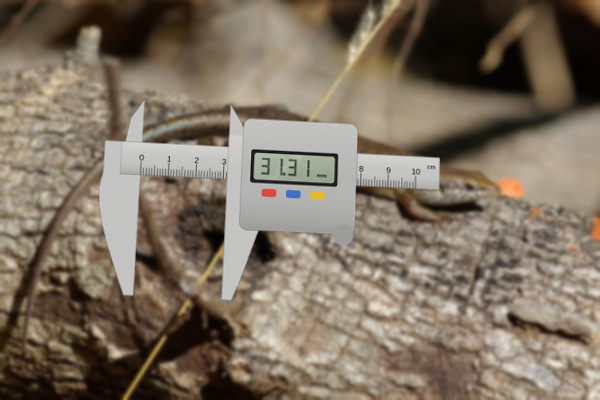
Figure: 31.31mm
